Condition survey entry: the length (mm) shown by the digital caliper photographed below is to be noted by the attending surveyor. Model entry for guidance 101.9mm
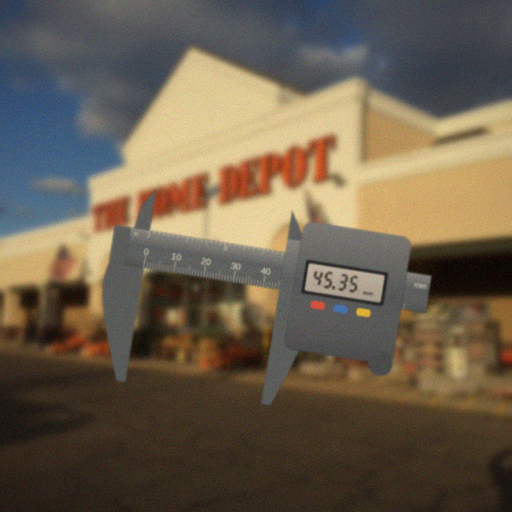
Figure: 45.35mm
